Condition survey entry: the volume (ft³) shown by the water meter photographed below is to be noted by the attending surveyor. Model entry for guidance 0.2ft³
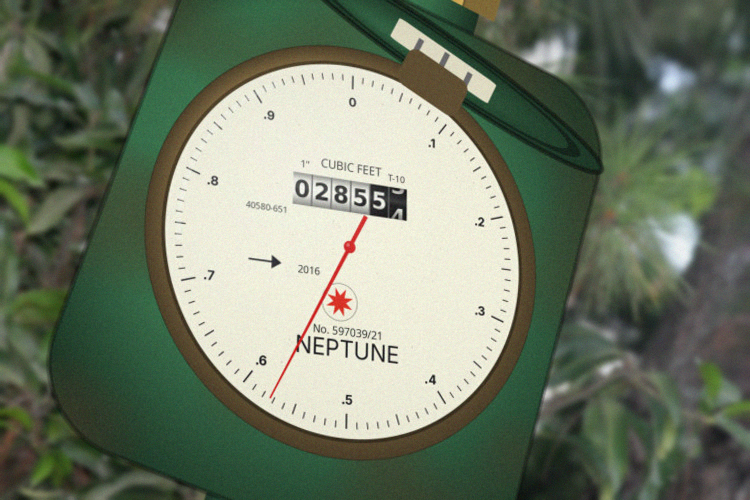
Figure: 28553.57ft³
